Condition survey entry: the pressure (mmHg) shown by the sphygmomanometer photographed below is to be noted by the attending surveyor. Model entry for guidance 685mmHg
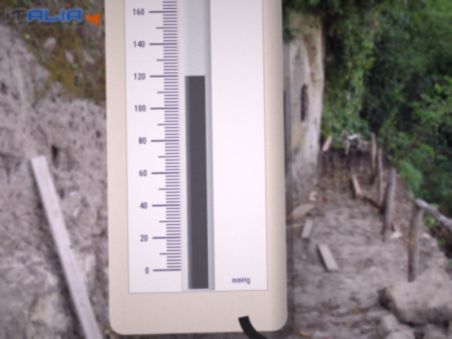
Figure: 120mmHg
